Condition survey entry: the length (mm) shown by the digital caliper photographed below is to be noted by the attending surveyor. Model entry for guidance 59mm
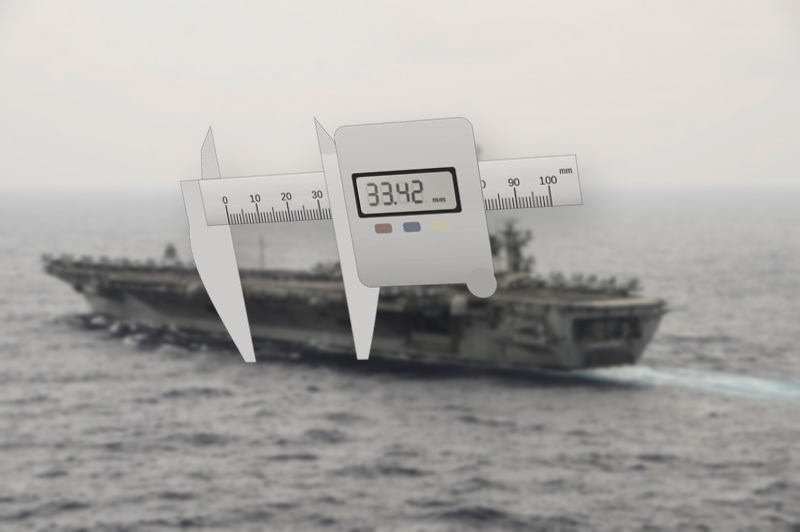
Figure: 33.42mm
